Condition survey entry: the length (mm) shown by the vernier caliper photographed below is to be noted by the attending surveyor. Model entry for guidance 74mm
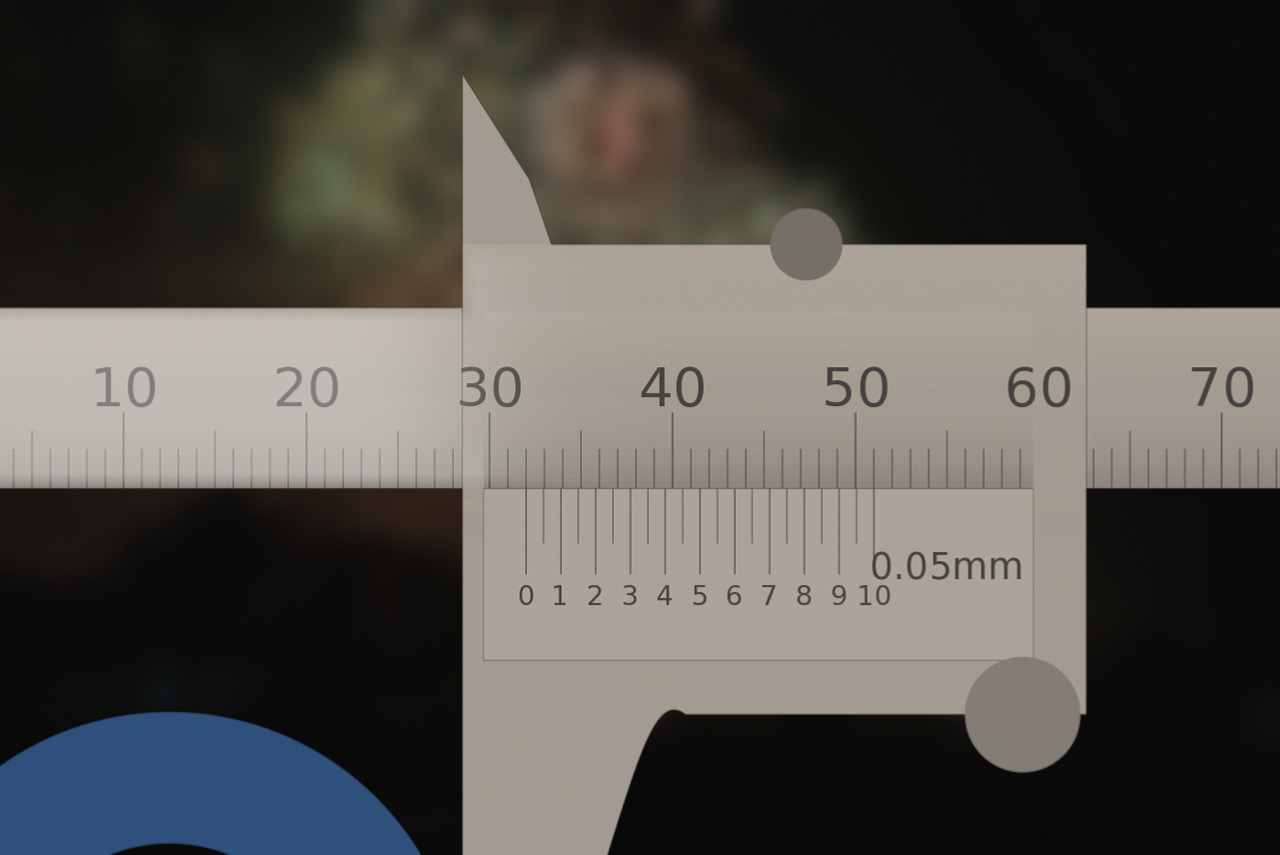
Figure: 32.0mm
